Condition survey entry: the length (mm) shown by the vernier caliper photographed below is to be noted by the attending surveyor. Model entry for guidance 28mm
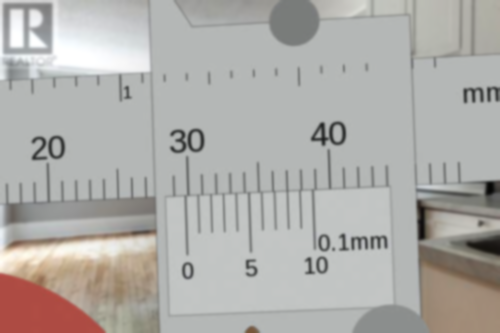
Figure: 29.8mm
